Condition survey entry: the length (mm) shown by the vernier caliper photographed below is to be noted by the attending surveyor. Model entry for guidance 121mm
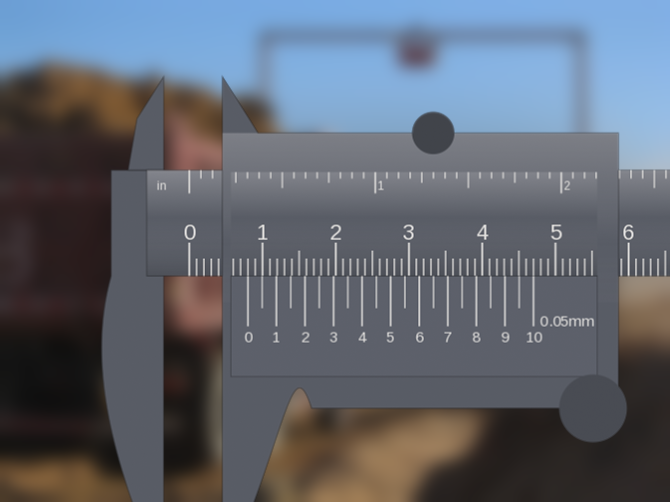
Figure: 8.0mm
